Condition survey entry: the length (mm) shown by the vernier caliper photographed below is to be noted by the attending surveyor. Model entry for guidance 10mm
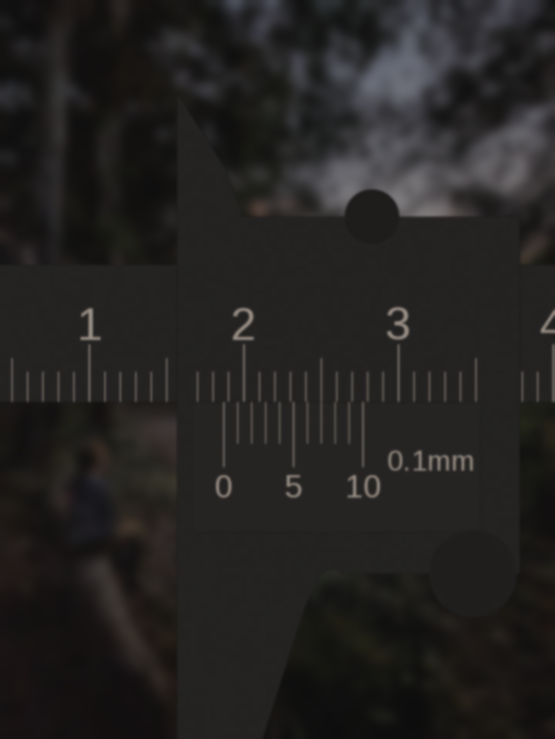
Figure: 18.7mm
